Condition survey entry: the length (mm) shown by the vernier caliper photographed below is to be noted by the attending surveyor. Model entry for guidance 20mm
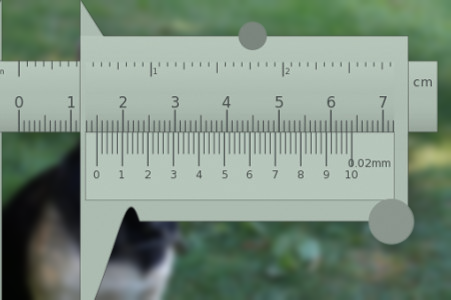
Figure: 15.0mm
